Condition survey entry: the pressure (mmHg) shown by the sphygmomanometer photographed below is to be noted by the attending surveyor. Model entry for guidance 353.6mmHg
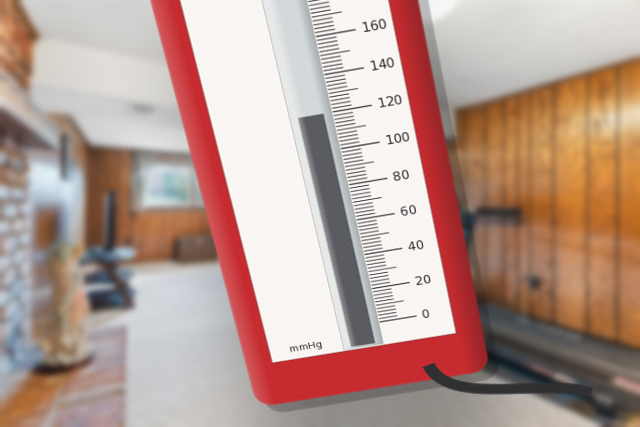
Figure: 120mmHg
